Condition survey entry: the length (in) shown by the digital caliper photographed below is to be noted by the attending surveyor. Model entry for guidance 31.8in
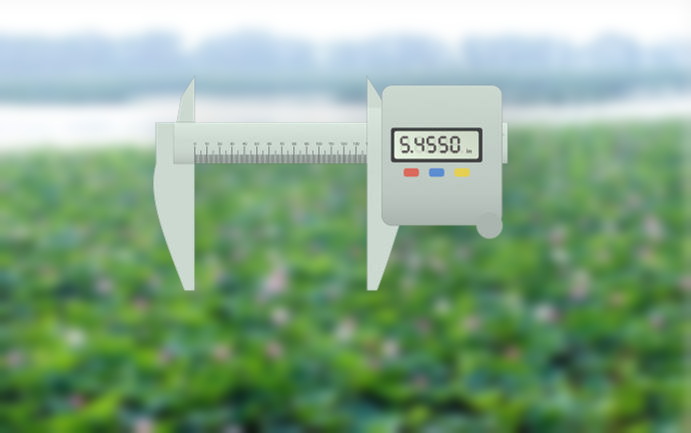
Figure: 5.4550in
